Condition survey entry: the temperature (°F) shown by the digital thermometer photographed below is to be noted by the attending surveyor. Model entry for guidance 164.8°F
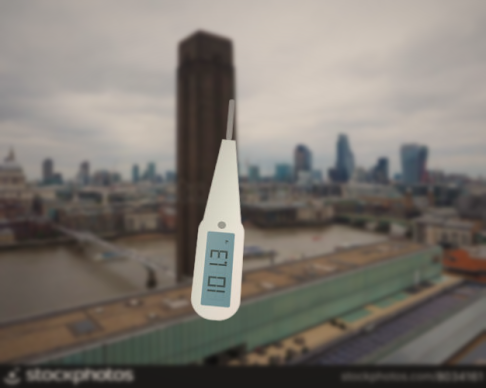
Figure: 101.3°F
